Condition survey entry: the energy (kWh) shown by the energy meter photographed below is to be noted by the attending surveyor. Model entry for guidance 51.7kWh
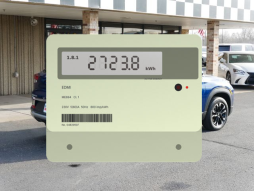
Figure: 2723.8kWh
